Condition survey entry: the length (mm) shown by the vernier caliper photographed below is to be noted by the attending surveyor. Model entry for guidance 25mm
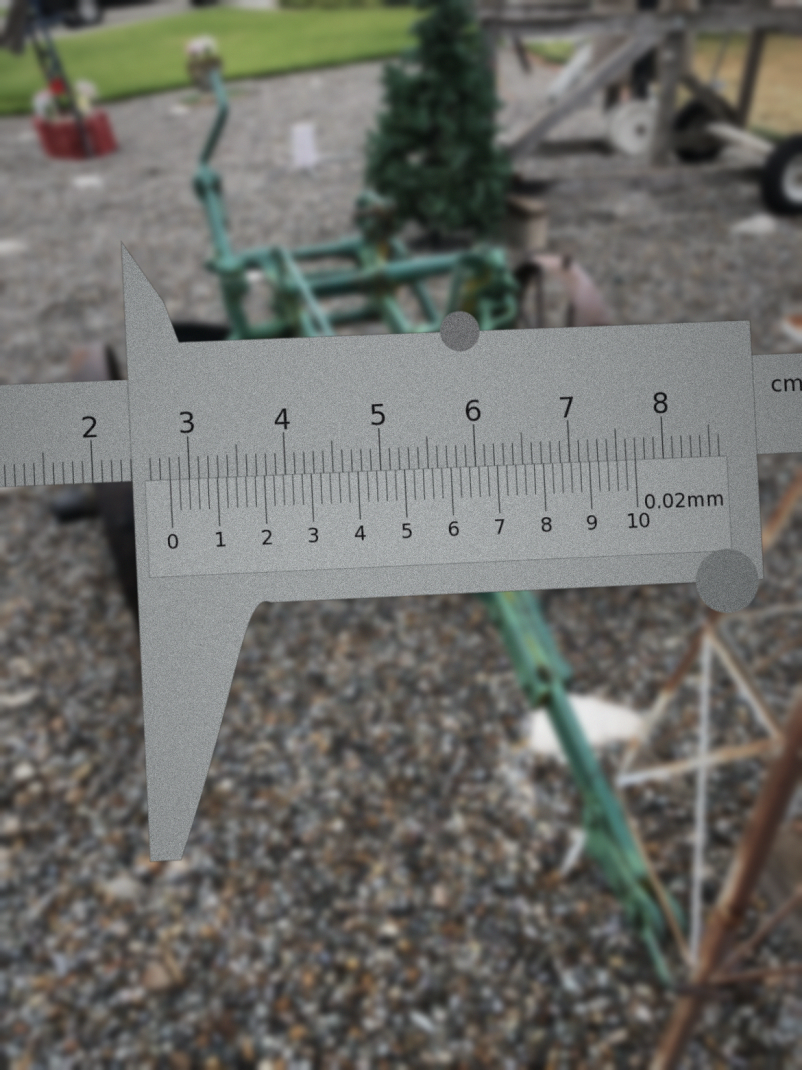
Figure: 28.0mm
